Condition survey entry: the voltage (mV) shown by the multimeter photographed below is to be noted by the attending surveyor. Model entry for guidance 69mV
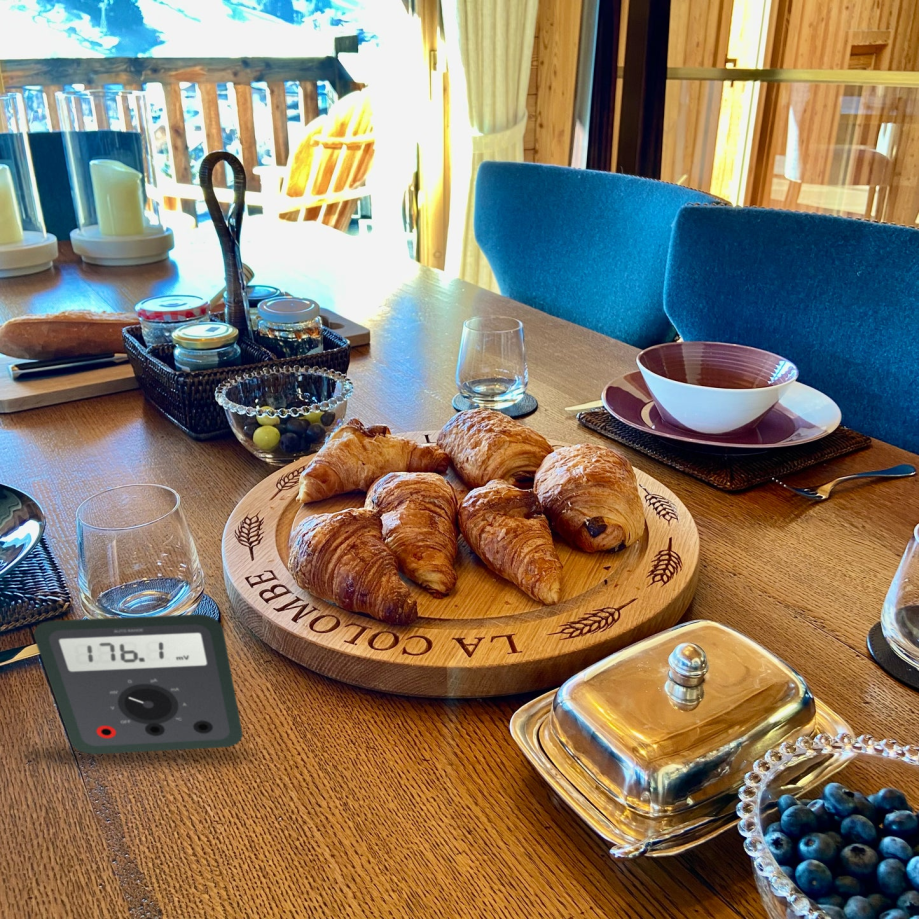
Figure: 176.1mV
